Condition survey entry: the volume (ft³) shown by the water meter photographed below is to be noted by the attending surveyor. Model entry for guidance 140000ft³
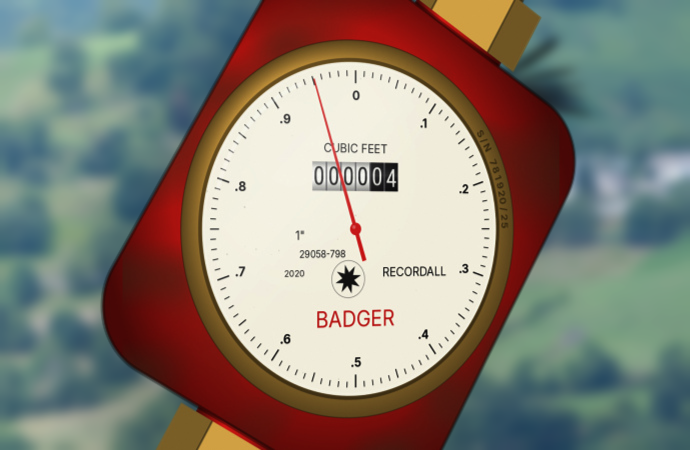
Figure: 3.95ft³
